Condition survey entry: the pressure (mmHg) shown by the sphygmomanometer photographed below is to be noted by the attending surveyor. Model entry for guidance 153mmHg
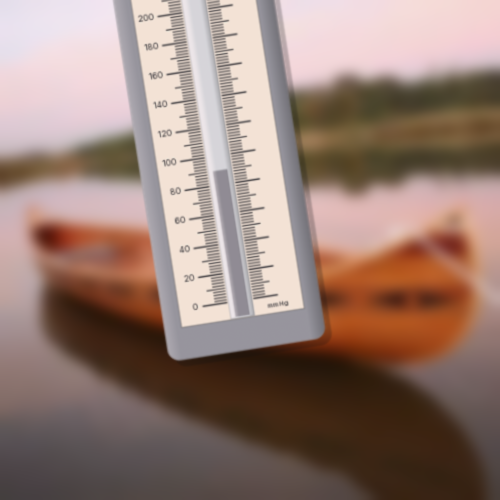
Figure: 90mmHg
